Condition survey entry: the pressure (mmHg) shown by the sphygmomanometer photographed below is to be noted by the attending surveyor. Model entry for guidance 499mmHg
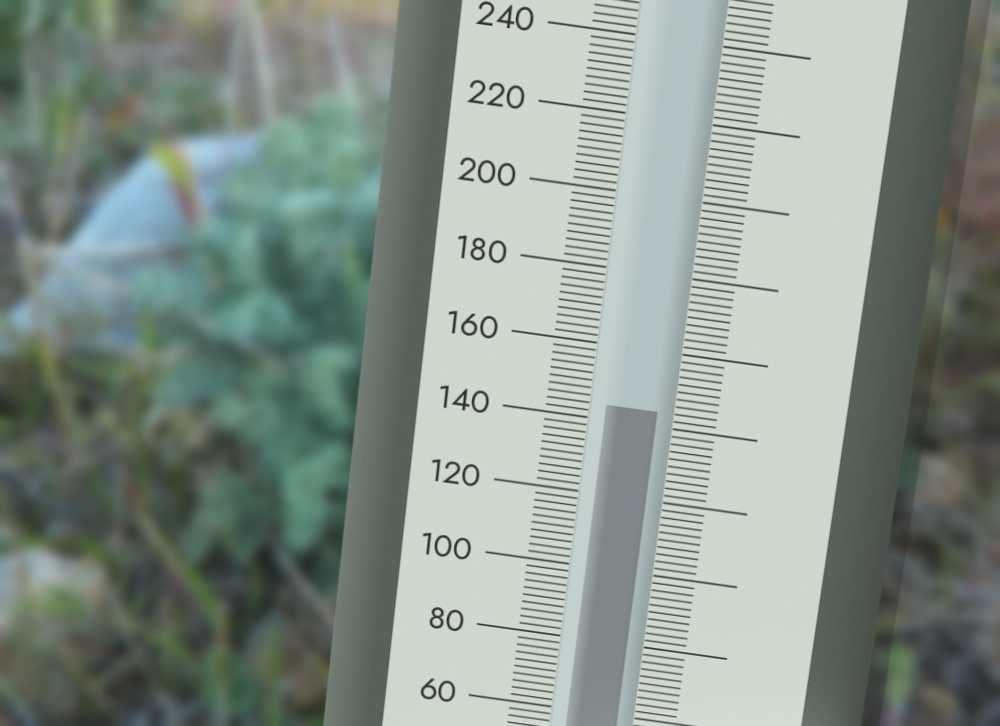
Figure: 144mmHg
